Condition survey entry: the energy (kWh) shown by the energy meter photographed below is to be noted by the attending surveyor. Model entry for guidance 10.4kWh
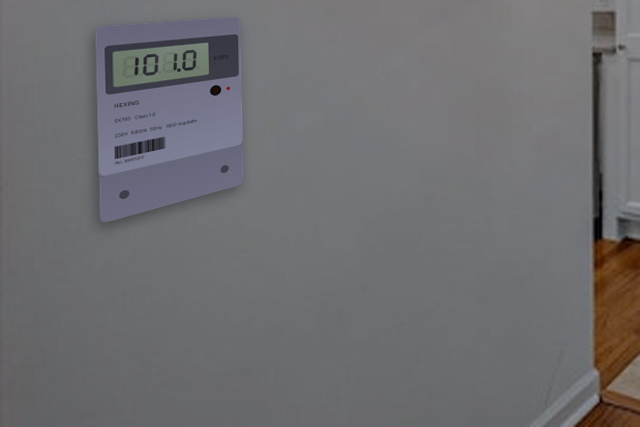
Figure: 101.0kWh
